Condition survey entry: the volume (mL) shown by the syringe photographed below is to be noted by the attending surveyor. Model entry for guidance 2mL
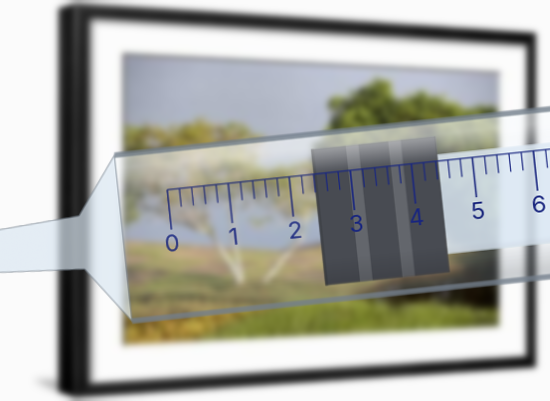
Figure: 2.4mL
